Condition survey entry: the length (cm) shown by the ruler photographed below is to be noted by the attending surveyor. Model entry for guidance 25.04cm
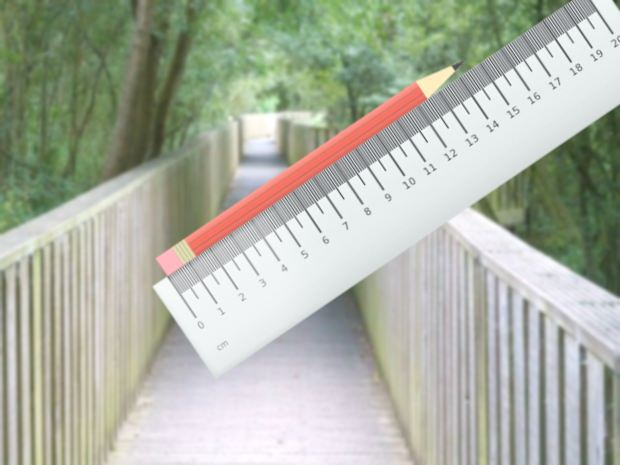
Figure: 14.5cm
